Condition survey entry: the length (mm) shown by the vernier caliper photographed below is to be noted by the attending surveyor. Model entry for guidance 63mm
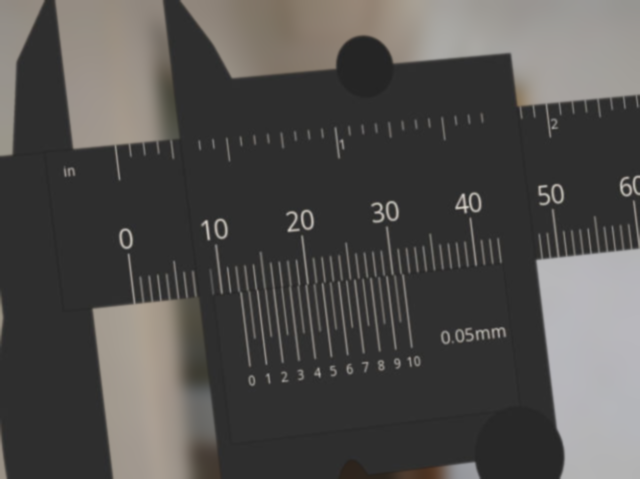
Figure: 12.2mm
